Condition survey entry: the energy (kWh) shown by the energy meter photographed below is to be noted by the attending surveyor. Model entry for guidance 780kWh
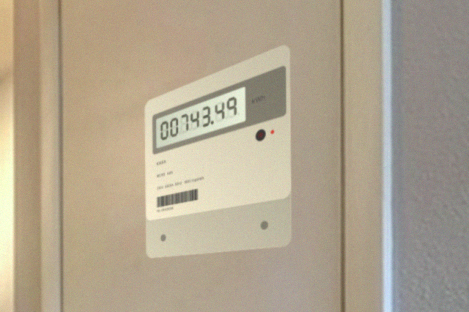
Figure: 743.49kWh
